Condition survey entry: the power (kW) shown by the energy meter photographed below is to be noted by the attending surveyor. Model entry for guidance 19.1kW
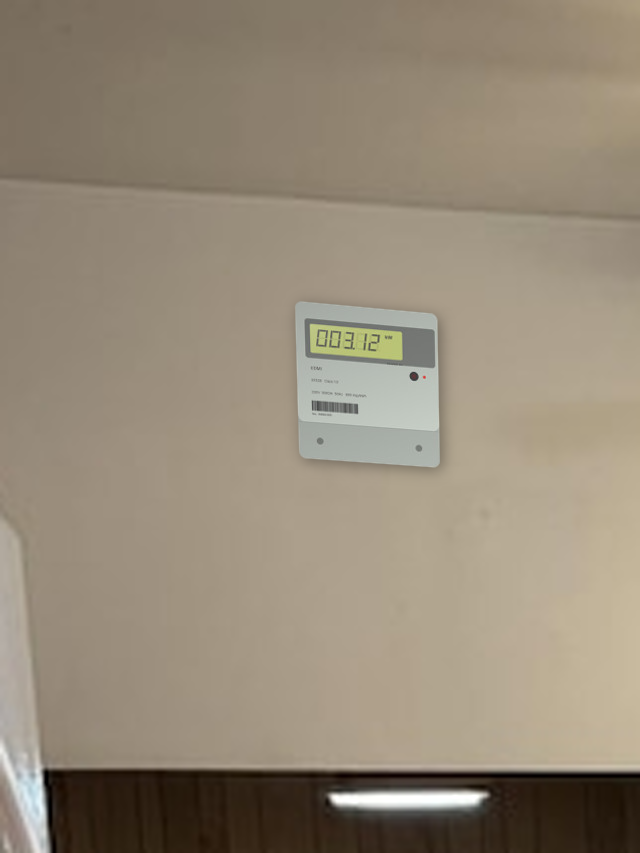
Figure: 3.12kW
